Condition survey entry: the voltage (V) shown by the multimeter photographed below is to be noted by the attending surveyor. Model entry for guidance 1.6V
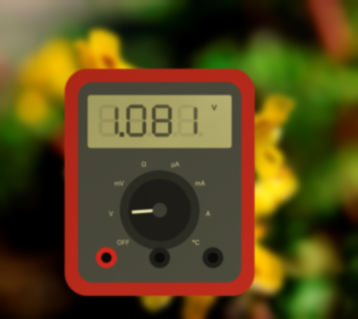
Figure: 1.081V
